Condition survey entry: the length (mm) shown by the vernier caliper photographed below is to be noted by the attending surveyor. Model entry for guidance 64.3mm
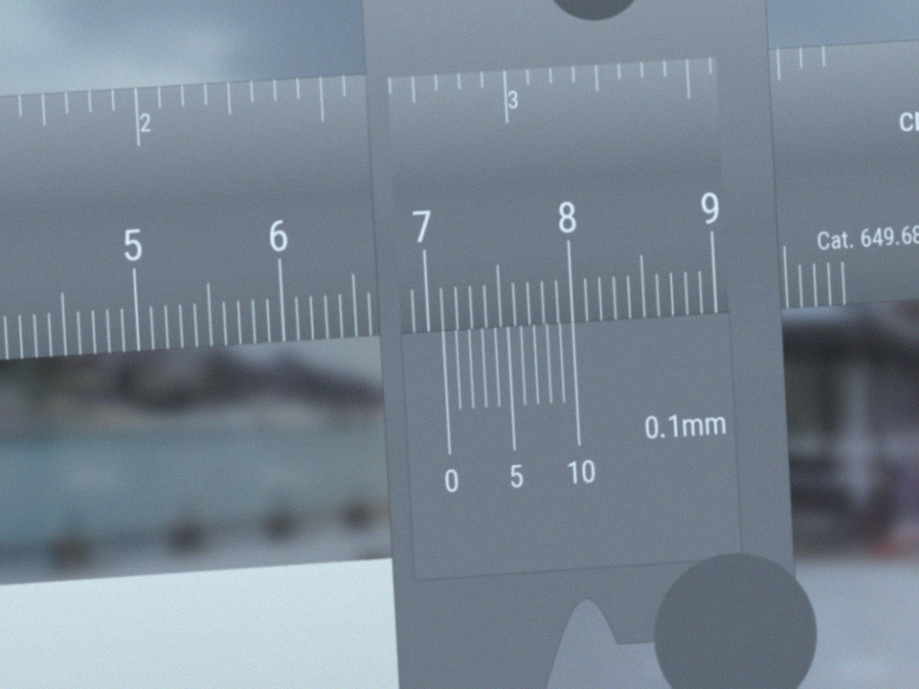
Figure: 71.0mm
